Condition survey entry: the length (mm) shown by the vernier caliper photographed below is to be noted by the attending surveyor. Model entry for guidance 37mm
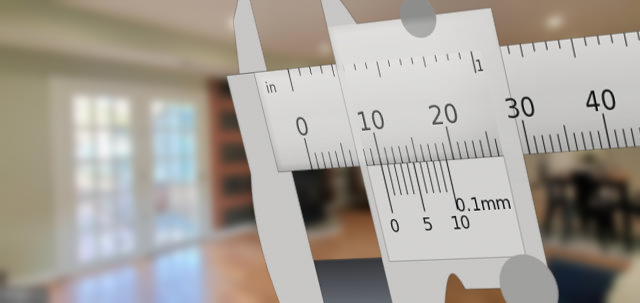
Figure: 10.0mm
